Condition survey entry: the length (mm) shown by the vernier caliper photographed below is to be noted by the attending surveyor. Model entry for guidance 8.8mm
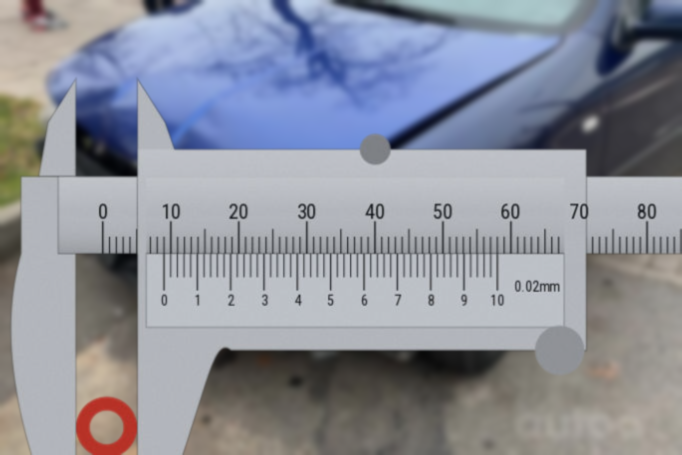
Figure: 9.0mm
